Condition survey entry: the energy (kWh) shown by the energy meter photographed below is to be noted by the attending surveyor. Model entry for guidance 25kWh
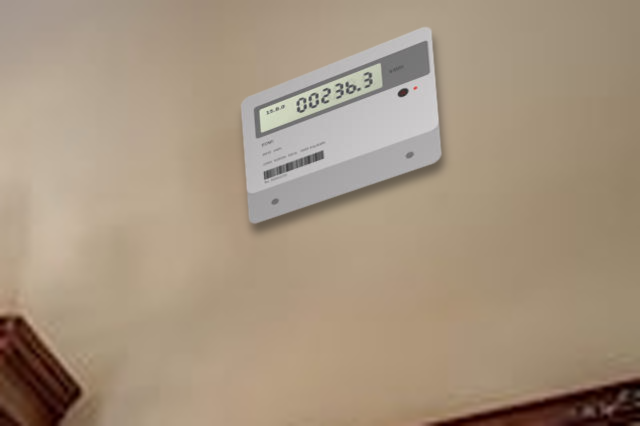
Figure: 236.3kWh
